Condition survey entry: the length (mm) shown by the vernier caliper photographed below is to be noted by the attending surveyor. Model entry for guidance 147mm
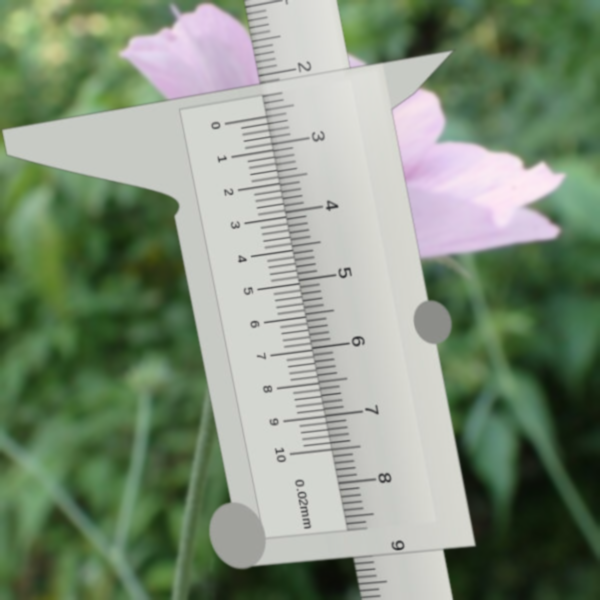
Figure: 26.0mm
